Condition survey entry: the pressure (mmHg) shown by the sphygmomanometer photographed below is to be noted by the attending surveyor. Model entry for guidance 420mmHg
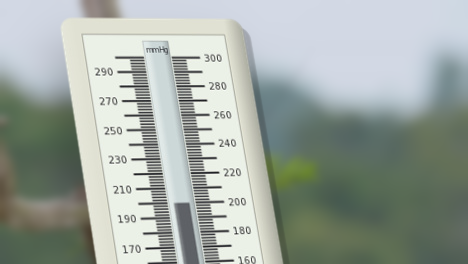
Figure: 200mmHg
